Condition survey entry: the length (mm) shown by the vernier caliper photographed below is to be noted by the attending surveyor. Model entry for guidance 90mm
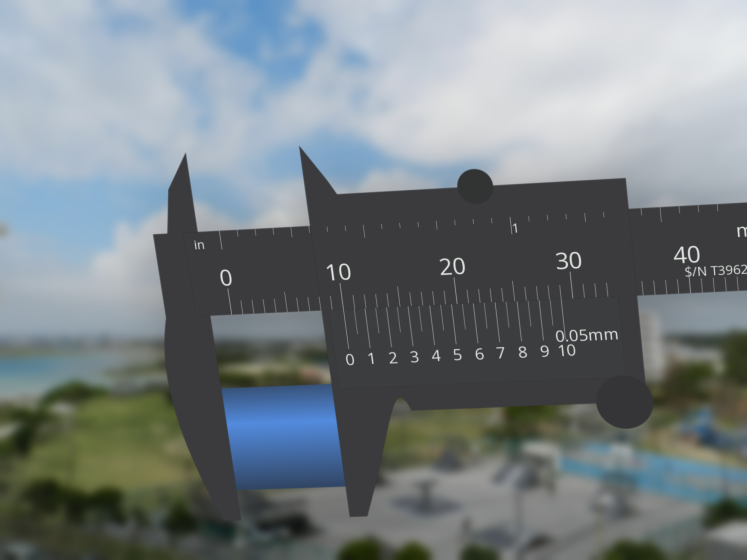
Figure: 10.0mm
